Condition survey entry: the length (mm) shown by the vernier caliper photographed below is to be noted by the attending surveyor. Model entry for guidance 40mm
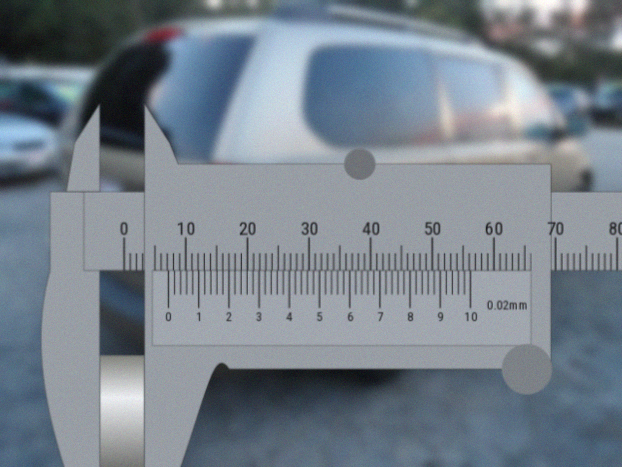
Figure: 7.2mm
